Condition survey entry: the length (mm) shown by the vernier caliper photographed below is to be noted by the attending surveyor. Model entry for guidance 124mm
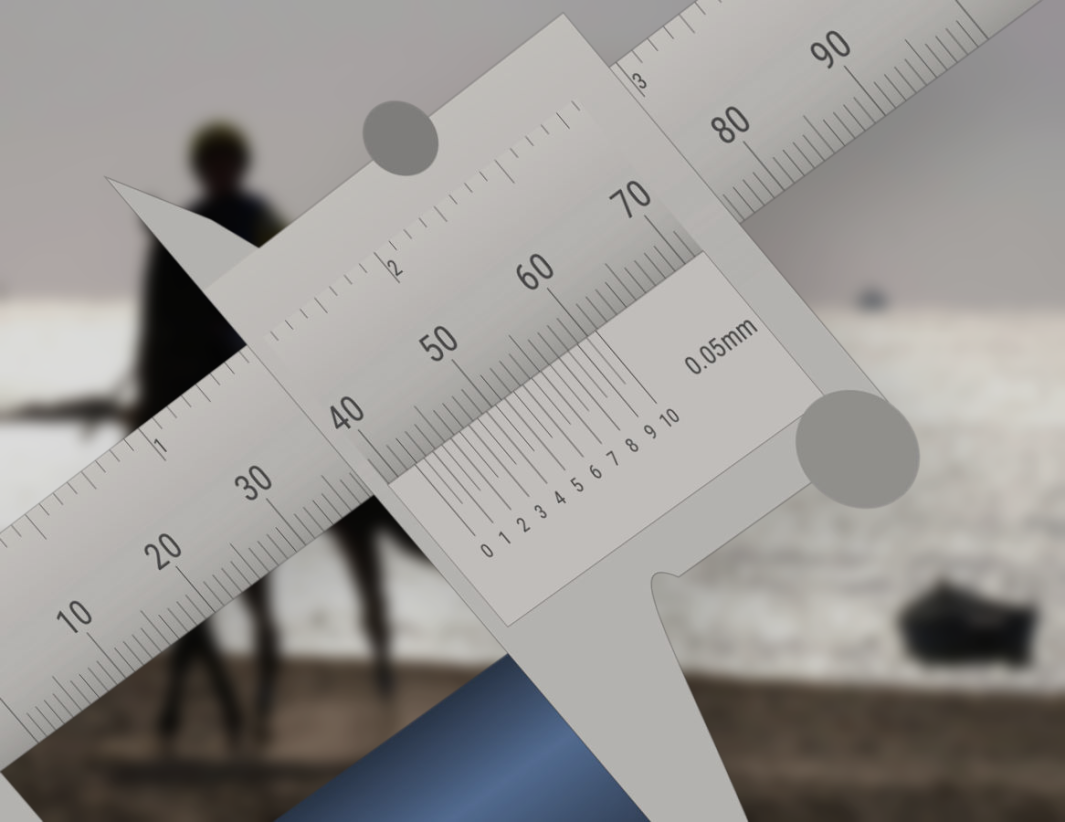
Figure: 41.8mm
